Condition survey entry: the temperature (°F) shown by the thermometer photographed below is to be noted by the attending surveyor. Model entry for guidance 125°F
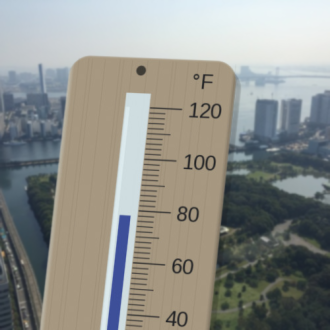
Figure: 78°F
